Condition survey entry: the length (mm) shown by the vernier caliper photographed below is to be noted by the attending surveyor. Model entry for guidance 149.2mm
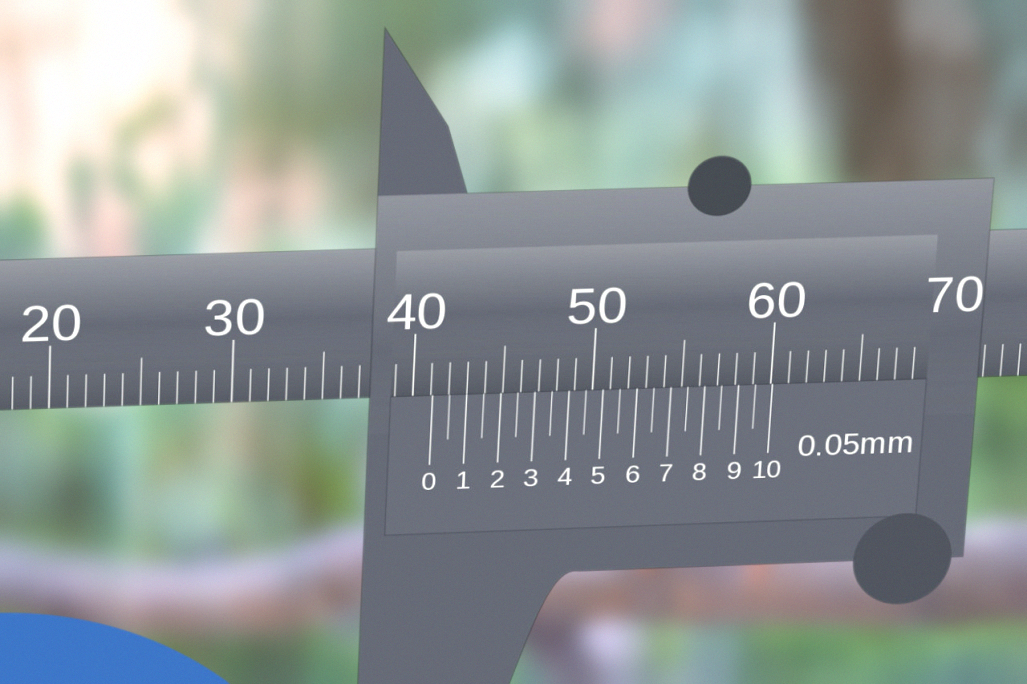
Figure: 41.1mm
